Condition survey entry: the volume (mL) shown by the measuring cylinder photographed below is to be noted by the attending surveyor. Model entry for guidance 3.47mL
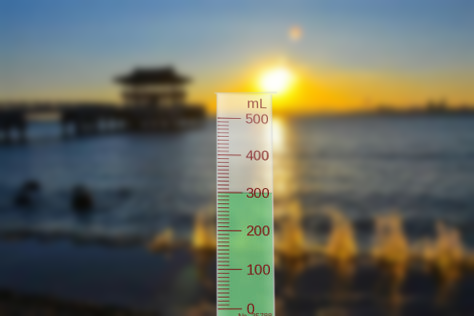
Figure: 300mL
